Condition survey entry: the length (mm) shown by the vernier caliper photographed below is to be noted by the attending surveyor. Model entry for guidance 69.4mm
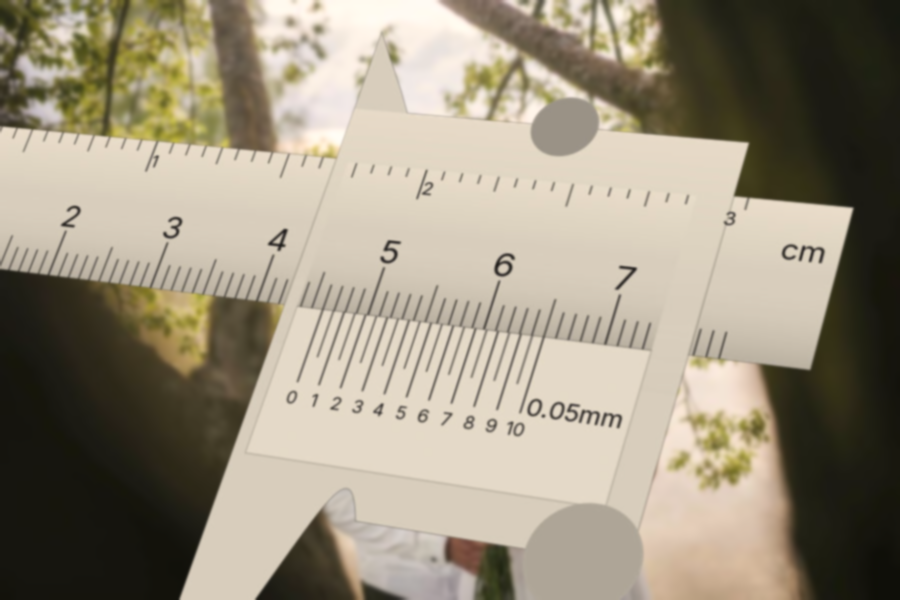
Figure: 46.0mm
